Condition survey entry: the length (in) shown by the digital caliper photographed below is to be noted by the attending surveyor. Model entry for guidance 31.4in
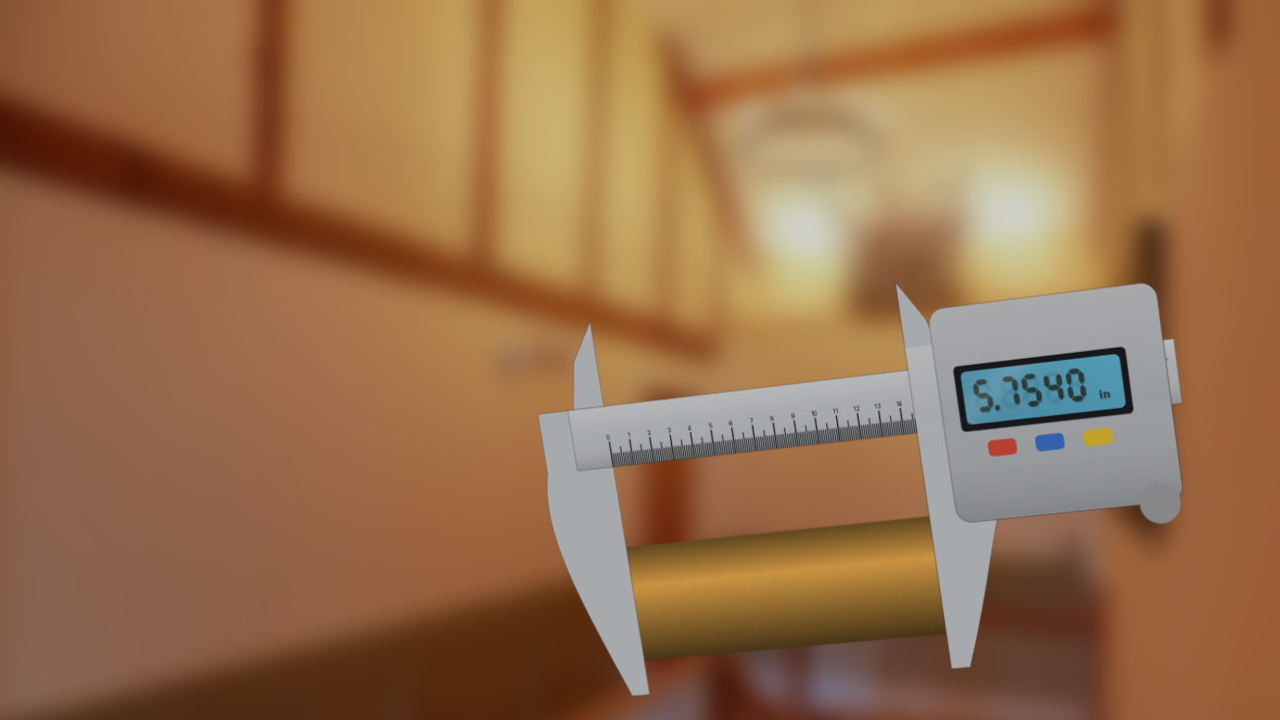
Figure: 5.7540in
